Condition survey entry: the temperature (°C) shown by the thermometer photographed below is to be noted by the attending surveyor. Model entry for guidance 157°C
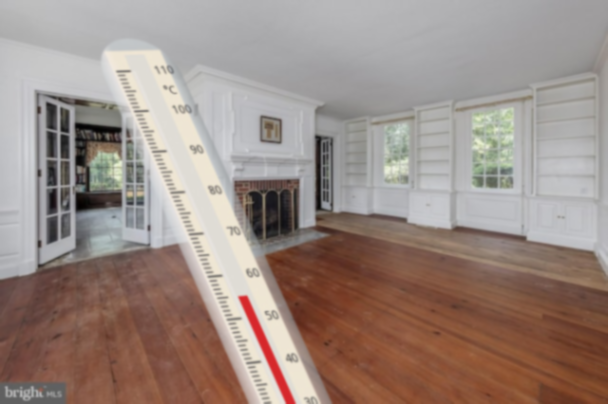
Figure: 55°C
